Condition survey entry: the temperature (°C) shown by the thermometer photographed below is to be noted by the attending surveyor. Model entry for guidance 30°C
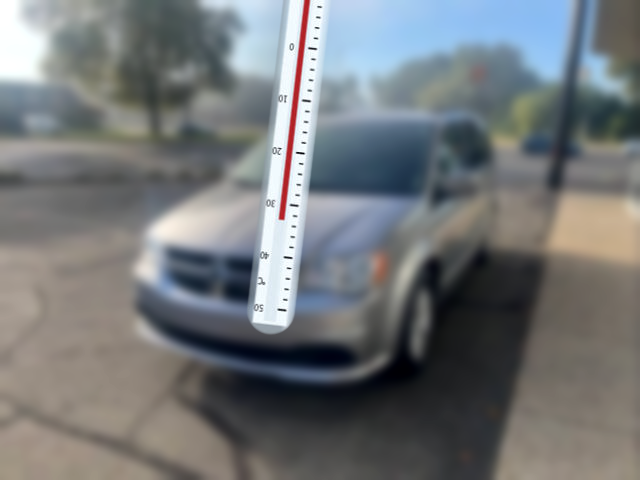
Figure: 33°C
